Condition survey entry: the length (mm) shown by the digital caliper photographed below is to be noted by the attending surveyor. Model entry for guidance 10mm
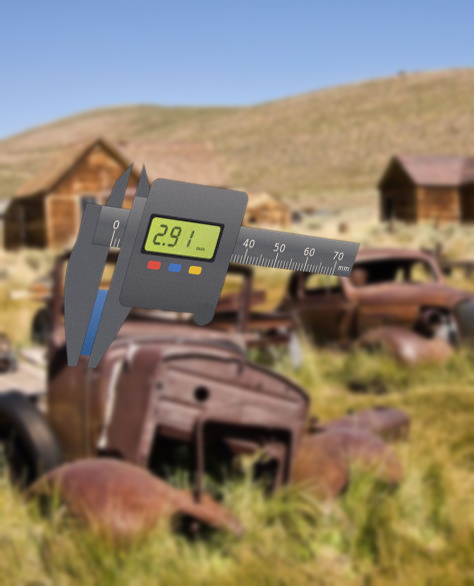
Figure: 2.91mm
